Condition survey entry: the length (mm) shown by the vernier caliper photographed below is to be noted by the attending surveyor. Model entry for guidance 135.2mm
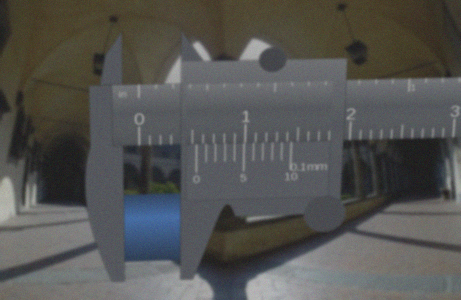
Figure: 5.4mm
